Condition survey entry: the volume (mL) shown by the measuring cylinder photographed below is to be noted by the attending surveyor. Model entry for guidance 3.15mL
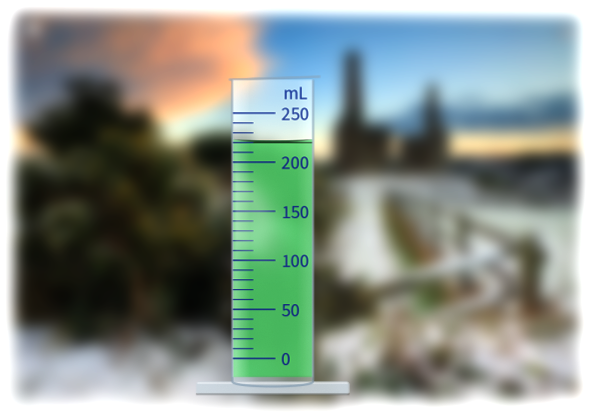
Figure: 220mL
